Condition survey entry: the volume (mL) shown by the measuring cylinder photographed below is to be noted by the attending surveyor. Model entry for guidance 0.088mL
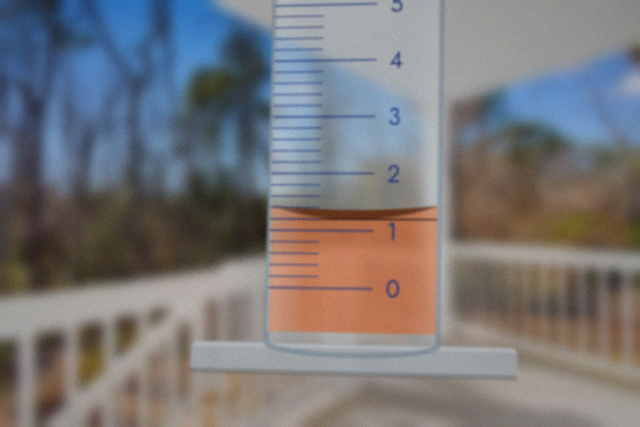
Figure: 1.2mL
